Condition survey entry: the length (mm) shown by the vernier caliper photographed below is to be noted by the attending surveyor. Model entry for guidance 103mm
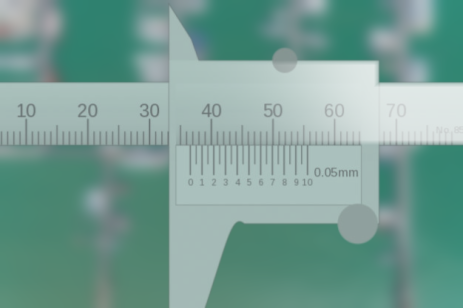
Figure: 36.6mm
